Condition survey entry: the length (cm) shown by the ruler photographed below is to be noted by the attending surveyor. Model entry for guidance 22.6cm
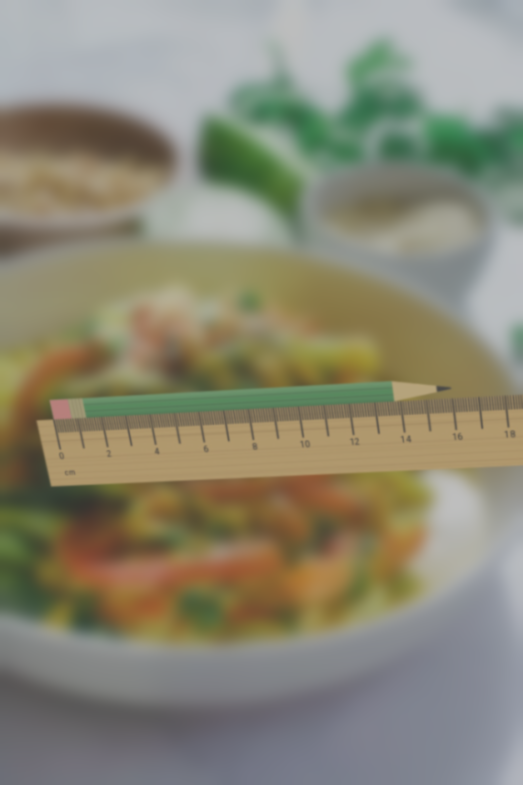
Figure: 16cm
